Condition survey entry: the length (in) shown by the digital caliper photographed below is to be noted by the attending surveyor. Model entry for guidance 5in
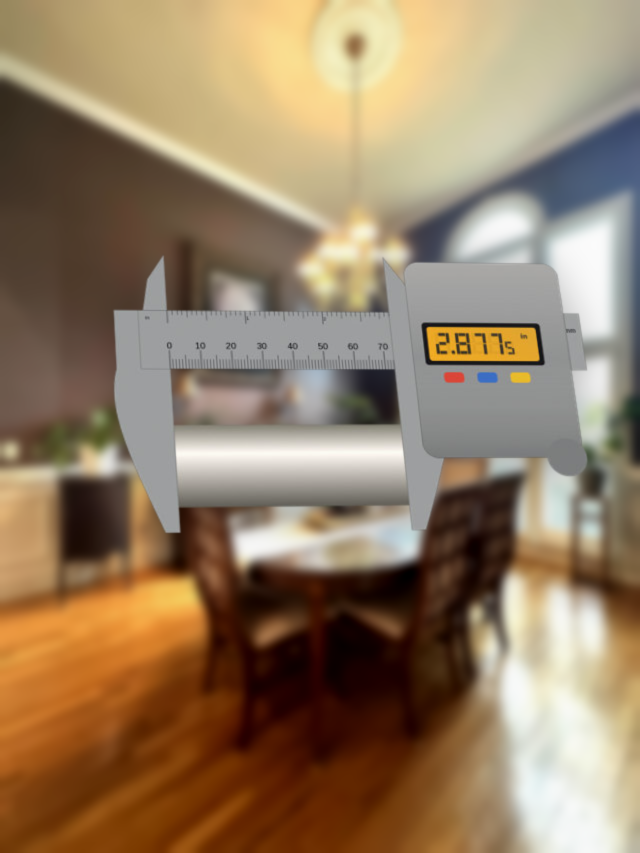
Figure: 2.8775in
